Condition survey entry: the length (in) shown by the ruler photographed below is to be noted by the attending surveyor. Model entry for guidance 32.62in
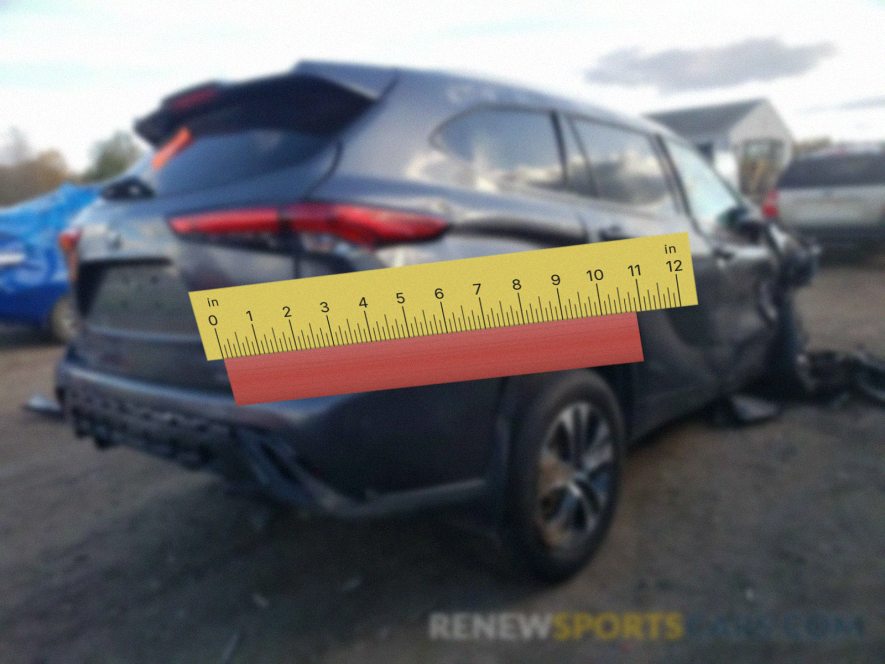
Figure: 10.875in
